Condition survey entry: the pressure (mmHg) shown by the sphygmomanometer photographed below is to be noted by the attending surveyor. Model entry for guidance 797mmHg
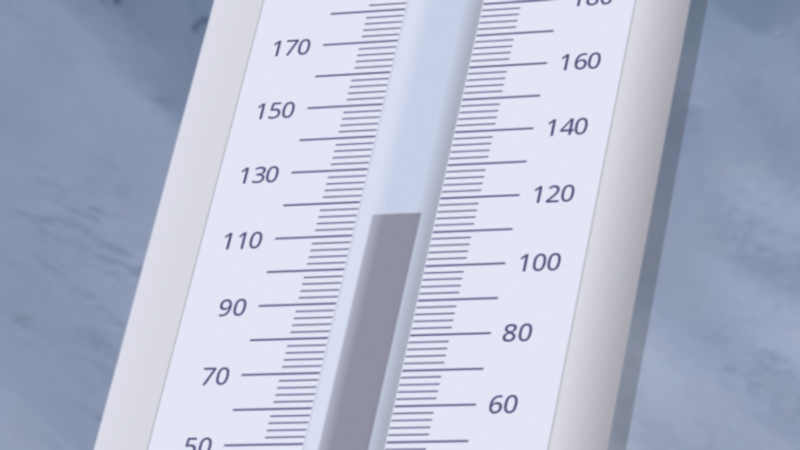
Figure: 116mmHg
